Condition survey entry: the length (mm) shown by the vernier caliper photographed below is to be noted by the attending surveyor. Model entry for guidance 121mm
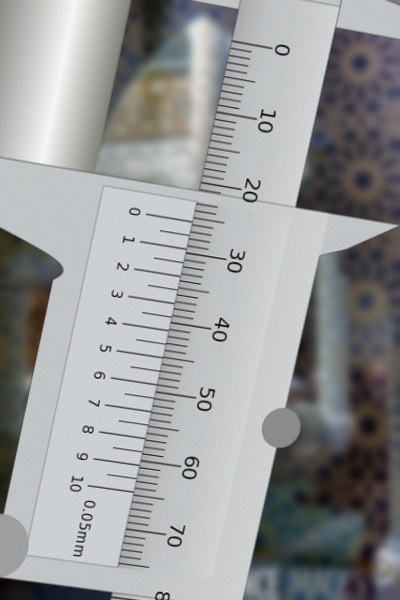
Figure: 25.6mm
